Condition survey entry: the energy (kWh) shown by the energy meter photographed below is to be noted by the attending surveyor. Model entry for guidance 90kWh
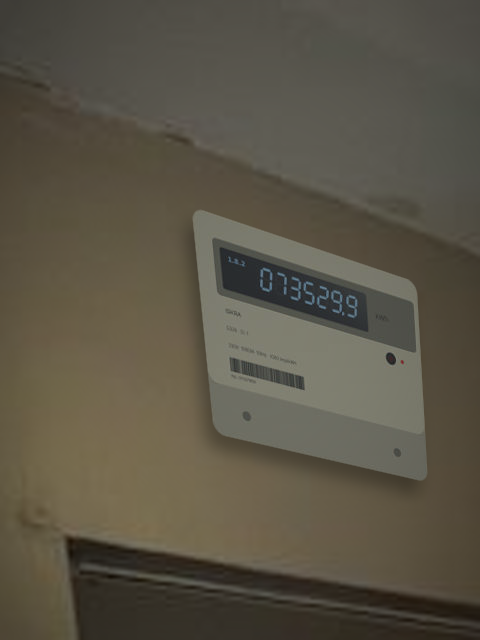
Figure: 73529.9kWh
